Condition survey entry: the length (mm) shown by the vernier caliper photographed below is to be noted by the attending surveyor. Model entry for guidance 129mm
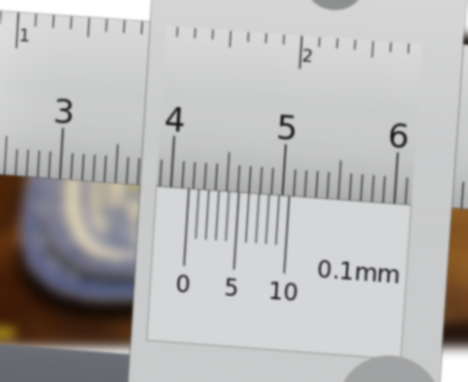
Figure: 41.6mm
